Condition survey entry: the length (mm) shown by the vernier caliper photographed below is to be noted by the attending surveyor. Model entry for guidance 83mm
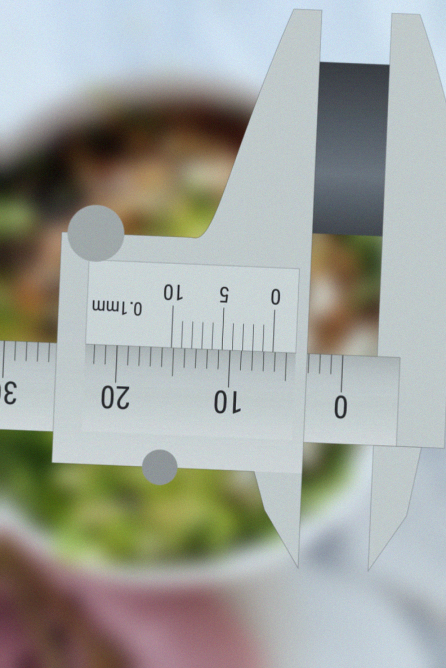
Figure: 6.2mm
